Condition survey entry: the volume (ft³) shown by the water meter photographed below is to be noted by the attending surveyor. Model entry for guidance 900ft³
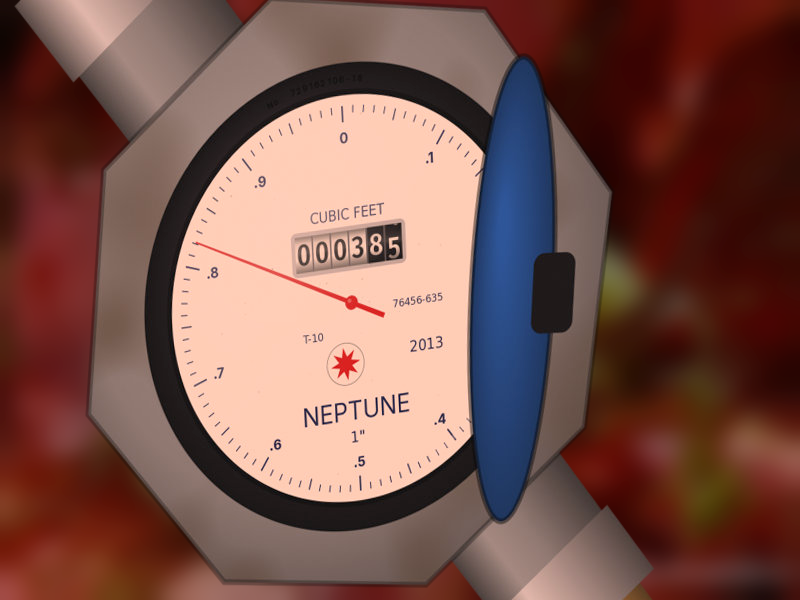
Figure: 384.82ft³
